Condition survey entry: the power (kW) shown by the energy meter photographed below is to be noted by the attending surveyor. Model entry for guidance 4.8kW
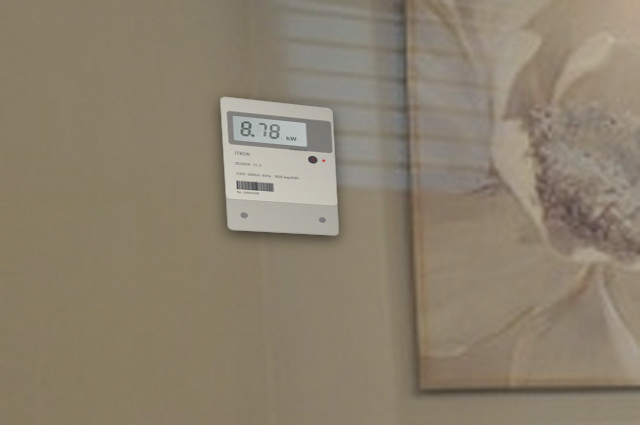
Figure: 8.78kW
